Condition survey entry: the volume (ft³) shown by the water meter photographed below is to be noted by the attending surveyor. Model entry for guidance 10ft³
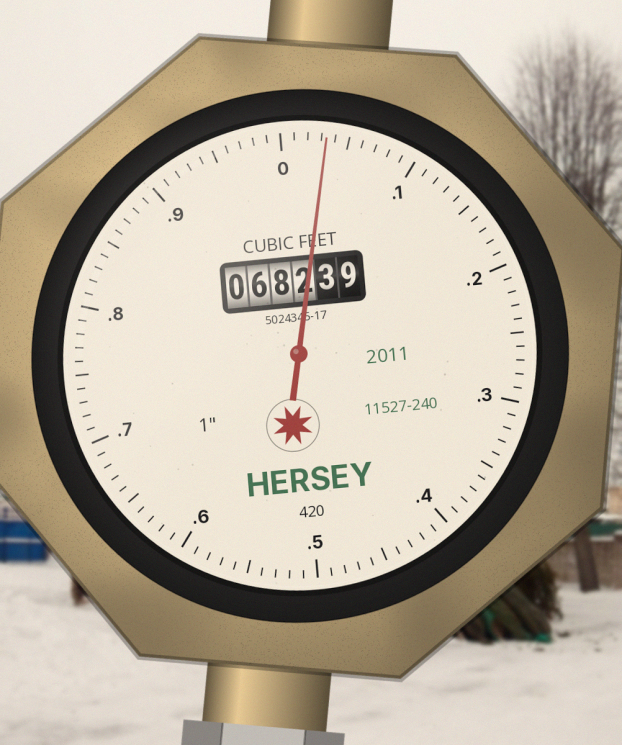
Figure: 68239.03ft³
